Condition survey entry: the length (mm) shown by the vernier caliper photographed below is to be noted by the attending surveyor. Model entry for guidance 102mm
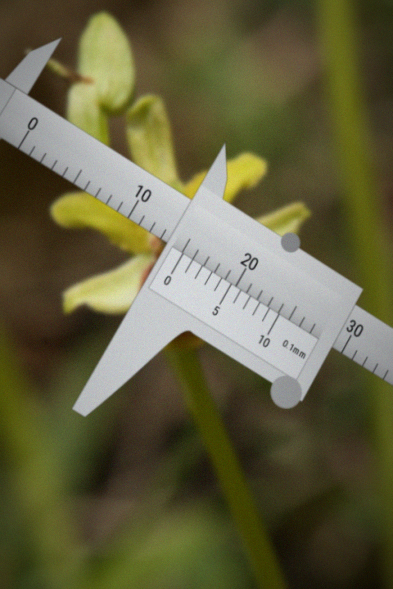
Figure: 15.1mm
